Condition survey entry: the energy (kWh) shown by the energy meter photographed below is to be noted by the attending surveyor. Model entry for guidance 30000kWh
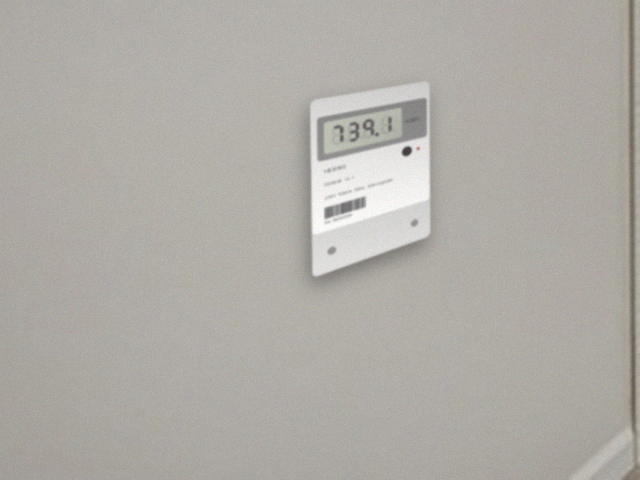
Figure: 739.1kWh
